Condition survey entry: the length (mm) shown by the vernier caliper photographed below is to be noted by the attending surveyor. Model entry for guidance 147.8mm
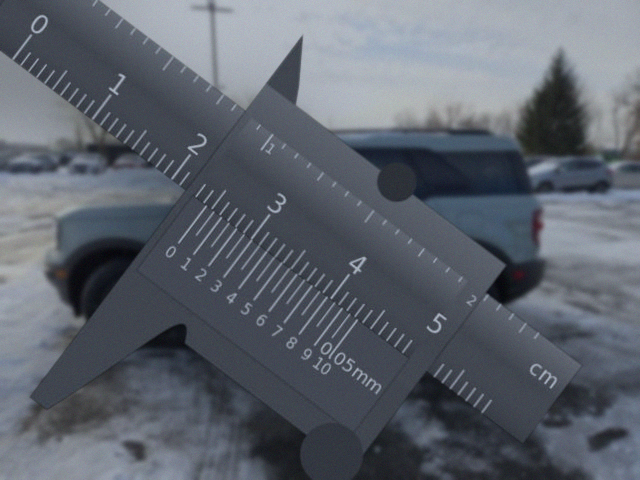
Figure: 24.4mm
